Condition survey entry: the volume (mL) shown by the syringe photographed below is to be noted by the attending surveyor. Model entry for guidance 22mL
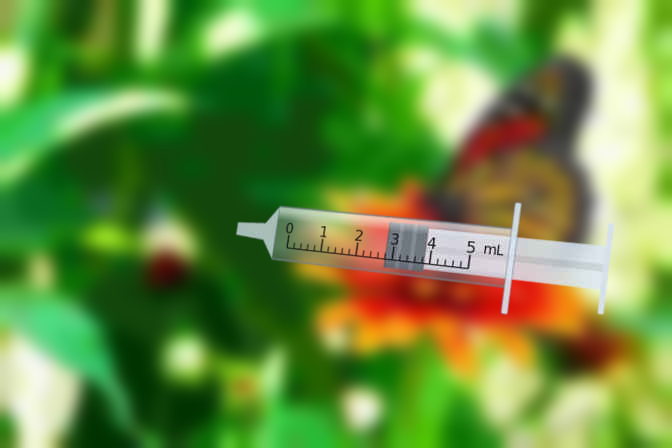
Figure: 2.8mL
